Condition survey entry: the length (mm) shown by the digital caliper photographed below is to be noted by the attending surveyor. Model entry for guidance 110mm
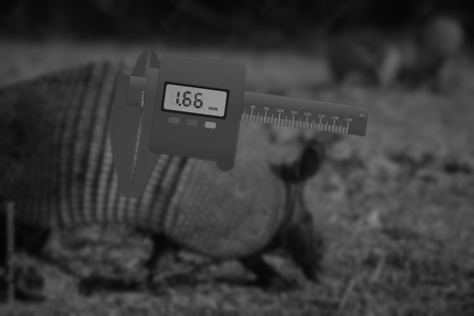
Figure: 1.66mm
